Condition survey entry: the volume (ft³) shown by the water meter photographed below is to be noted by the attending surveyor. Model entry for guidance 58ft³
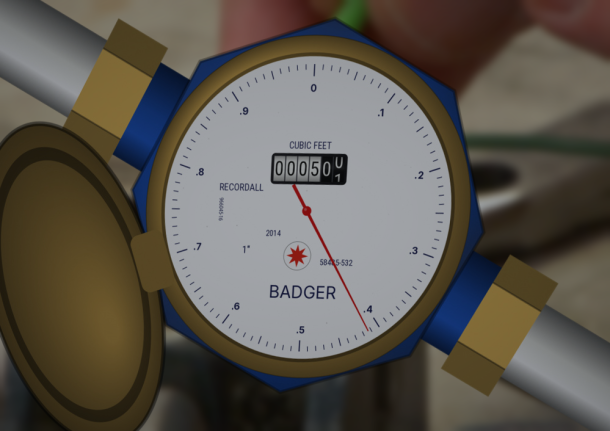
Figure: 500.41ft³
